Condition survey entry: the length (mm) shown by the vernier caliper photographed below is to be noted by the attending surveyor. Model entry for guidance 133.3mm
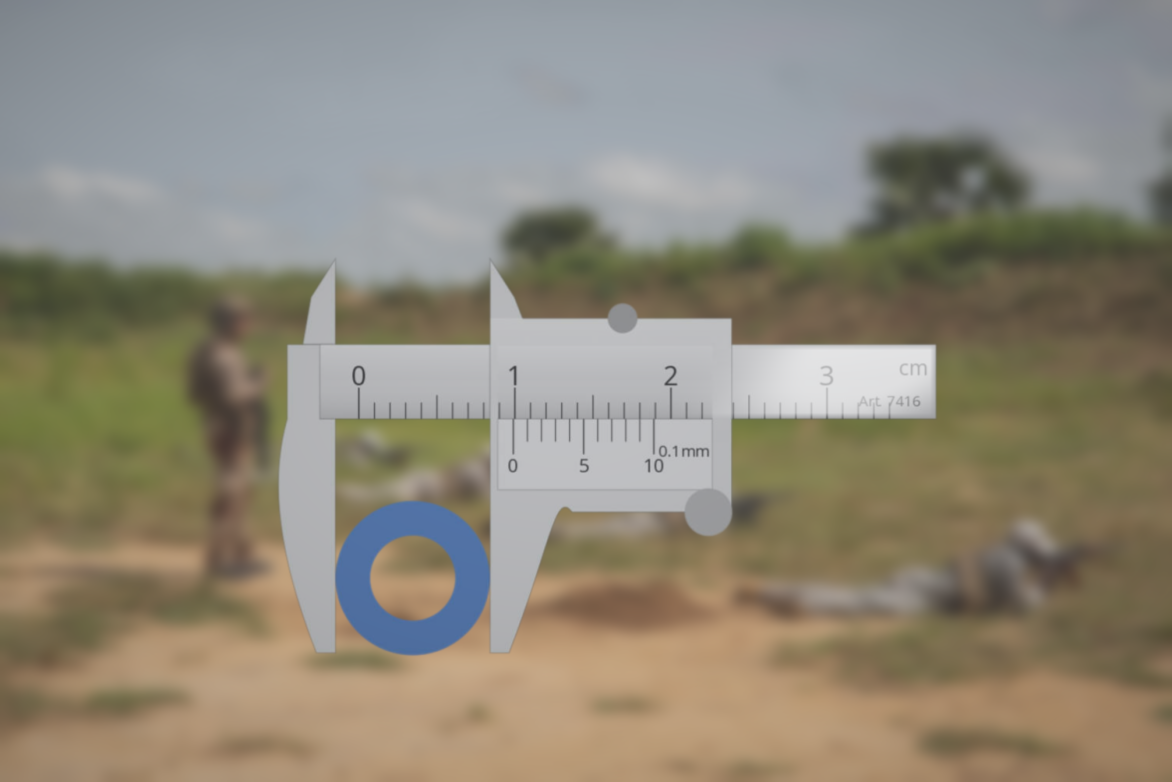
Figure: 9.9mm
